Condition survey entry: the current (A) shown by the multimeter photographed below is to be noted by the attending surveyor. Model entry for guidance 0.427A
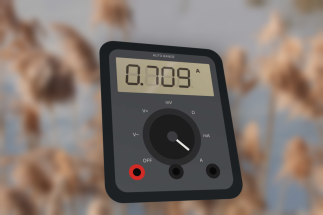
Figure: 0.709A
